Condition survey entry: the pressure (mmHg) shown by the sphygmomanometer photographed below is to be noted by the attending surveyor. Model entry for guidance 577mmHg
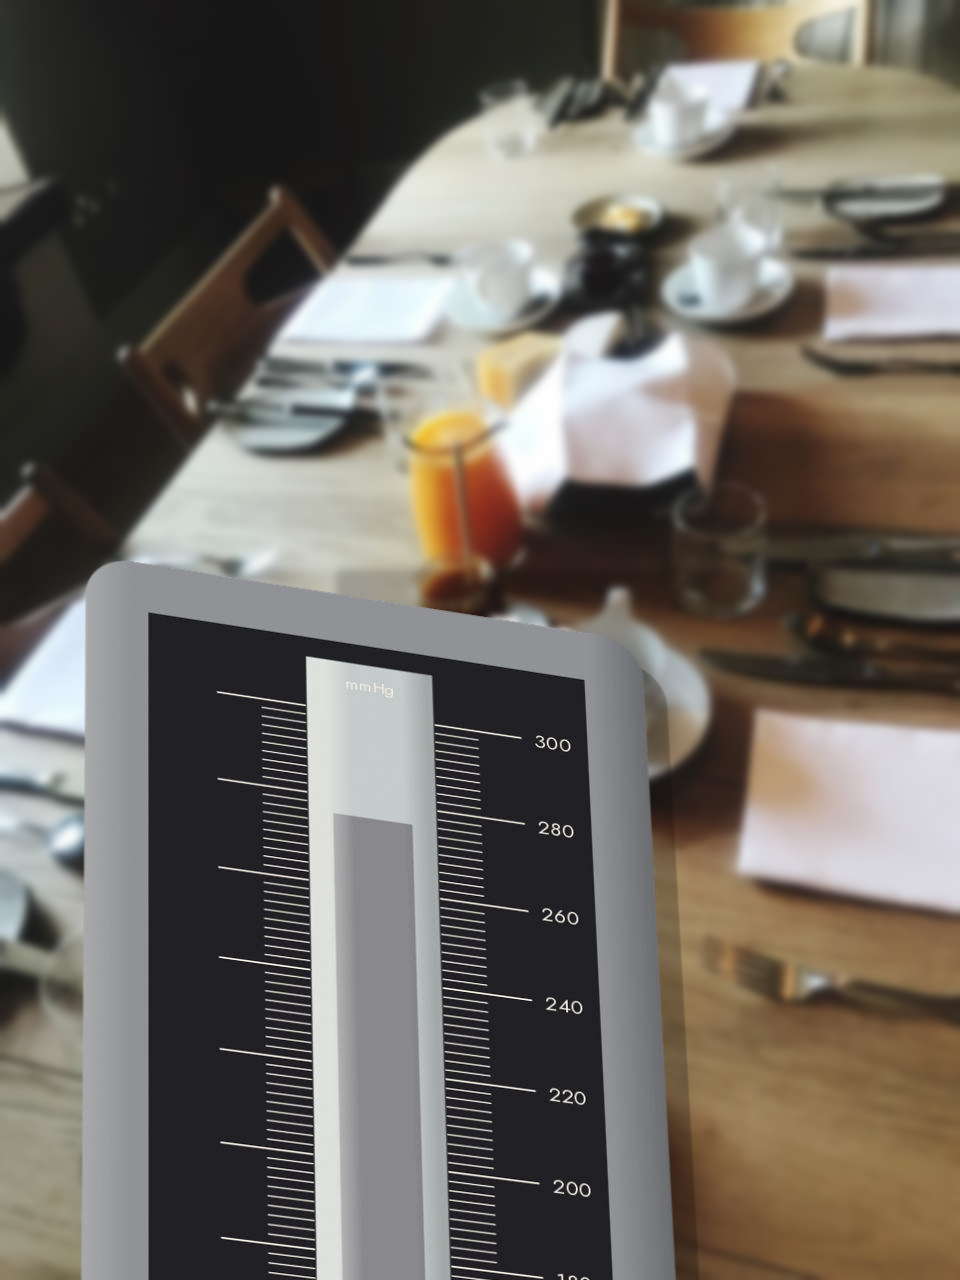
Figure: 276mmHg
